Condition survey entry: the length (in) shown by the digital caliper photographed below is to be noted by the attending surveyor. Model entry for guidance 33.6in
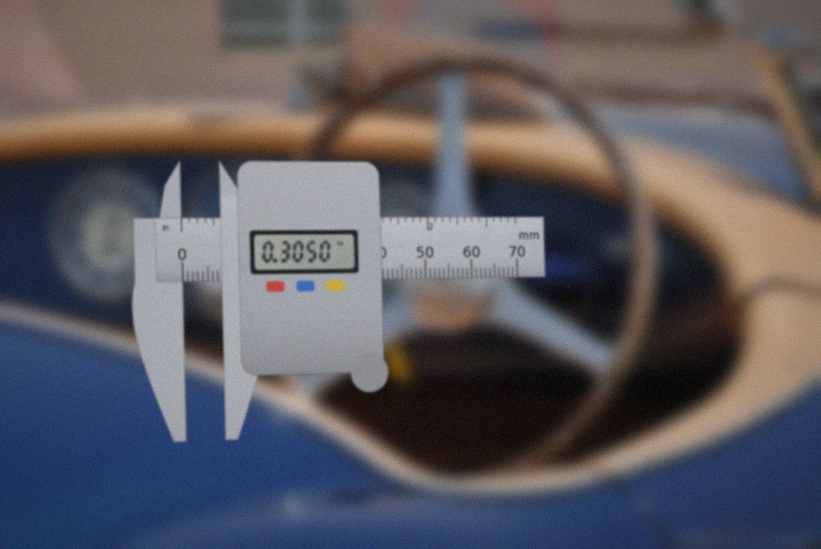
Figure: 0.3050in
